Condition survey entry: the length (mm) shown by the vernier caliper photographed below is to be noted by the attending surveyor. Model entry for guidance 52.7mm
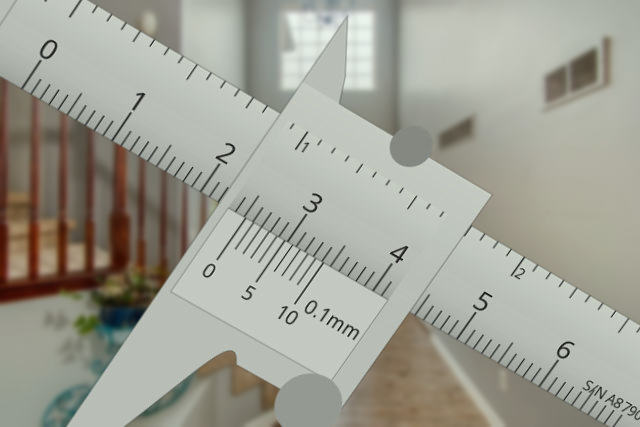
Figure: 25.2mm
